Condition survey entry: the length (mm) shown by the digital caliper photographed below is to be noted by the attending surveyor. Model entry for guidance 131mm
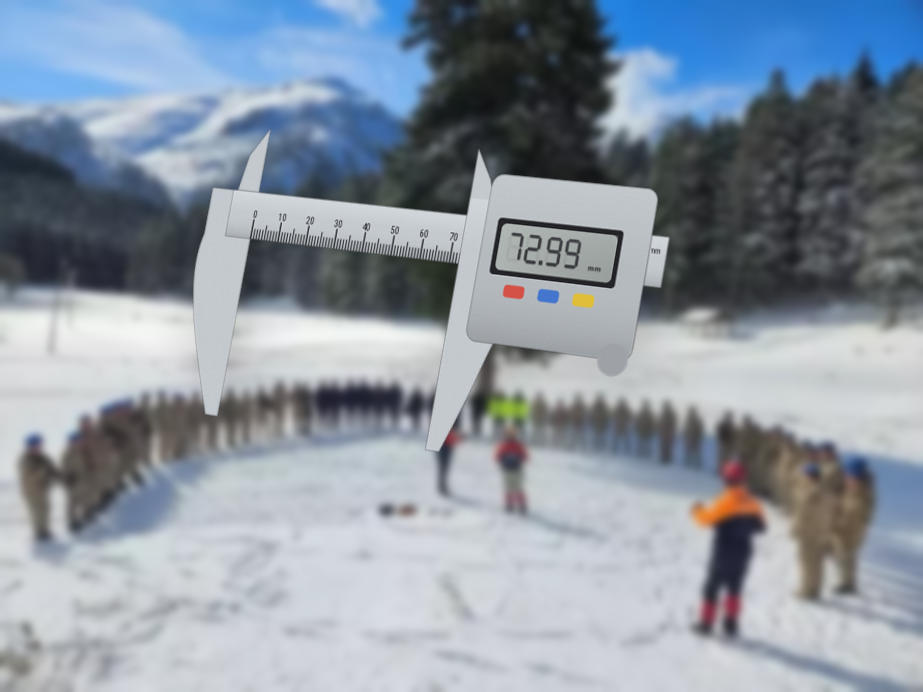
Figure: 72.99mm
